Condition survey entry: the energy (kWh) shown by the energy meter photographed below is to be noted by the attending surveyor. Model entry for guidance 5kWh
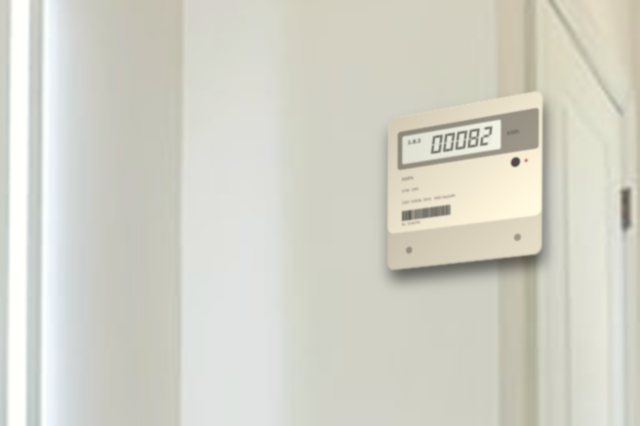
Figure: 82kWh
